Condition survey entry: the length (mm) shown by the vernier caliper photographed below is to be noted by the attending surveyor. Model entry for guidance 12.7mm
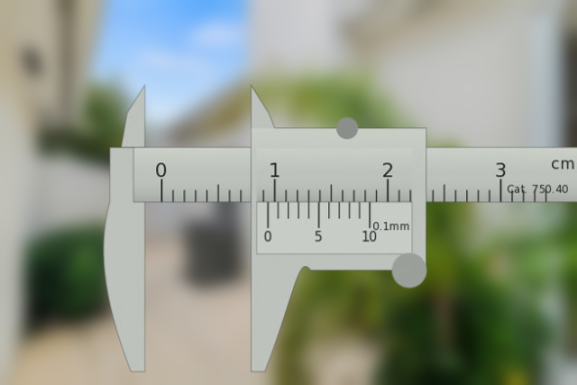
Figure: 9.4mm
